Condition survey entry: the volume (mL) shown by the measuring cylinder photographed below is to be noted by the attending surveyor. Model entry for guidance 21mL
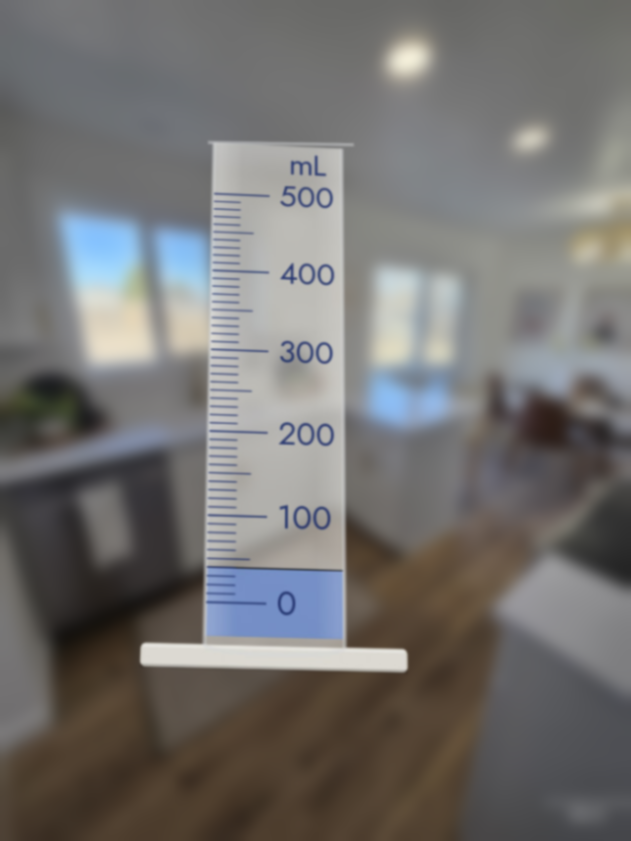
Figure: 40mL
